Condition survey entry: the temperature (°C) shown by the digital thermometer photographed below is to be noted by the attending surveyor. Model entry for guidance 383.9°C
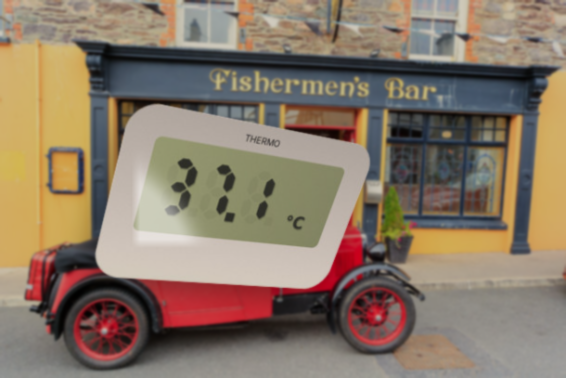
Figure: 37.1°C
